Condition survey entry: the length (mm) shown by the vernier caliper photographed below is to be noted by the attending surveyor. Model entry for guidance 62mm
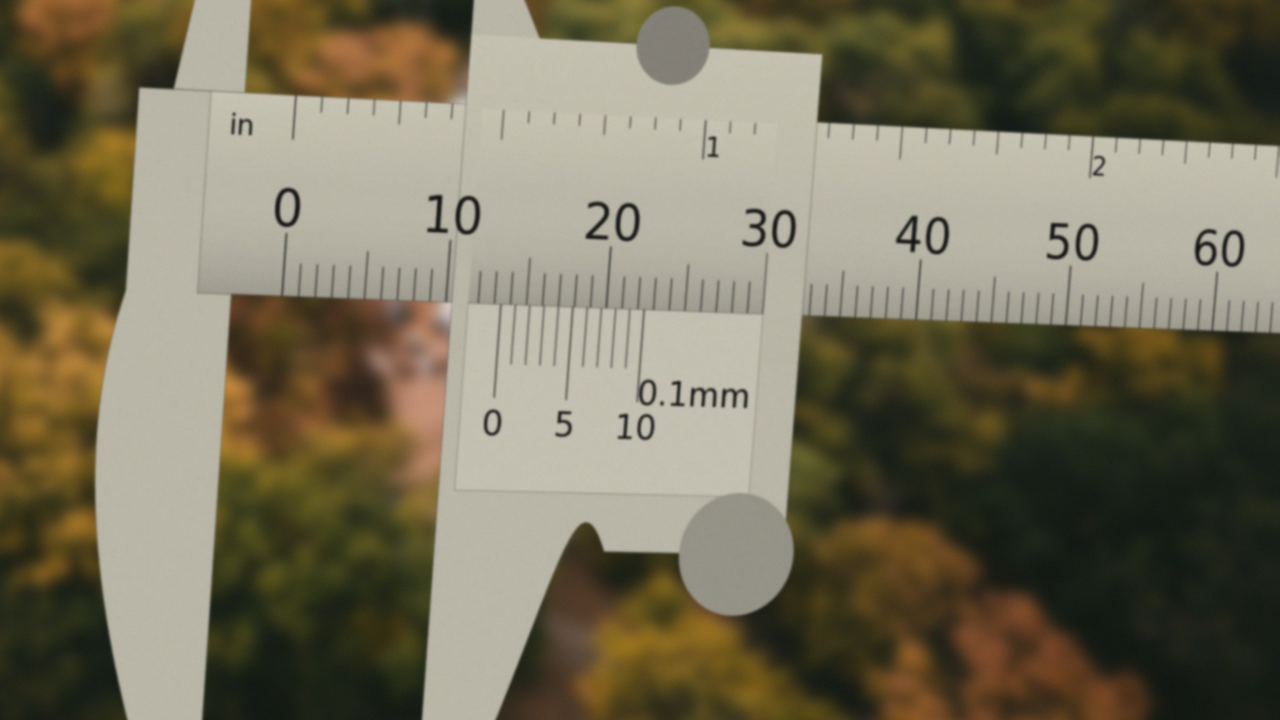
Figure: 13.4mm
